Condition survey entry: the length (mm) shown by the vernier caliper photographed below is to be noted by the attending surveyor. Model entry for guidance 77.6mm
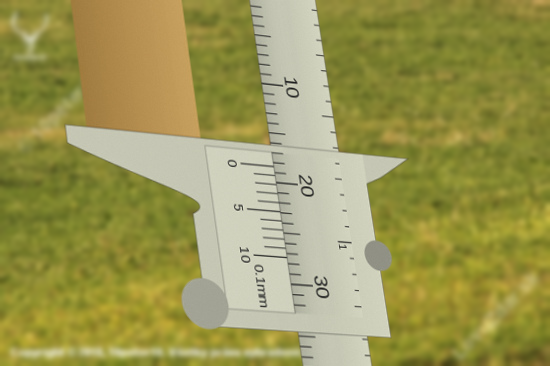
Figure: 18.4mm
